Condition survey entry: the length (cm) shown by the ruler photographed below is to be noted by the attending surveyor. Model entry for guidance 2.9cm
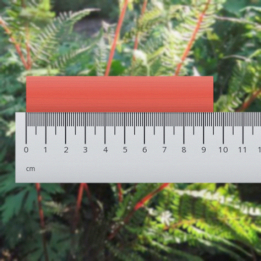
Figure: 9.5cm
